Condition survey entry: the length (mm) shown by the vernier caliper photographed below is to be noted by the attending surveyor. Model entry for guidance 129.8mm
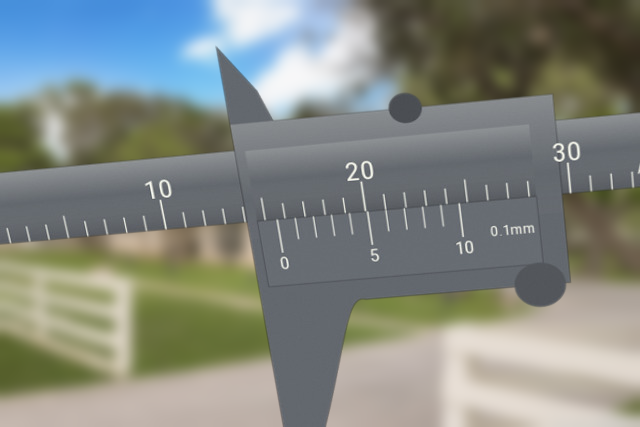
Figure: 15.6mm
